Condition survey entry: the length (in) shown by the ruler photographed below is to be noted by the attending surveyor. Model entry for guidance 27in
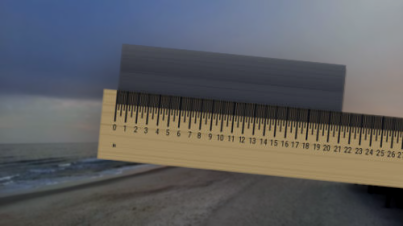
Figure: 21in
